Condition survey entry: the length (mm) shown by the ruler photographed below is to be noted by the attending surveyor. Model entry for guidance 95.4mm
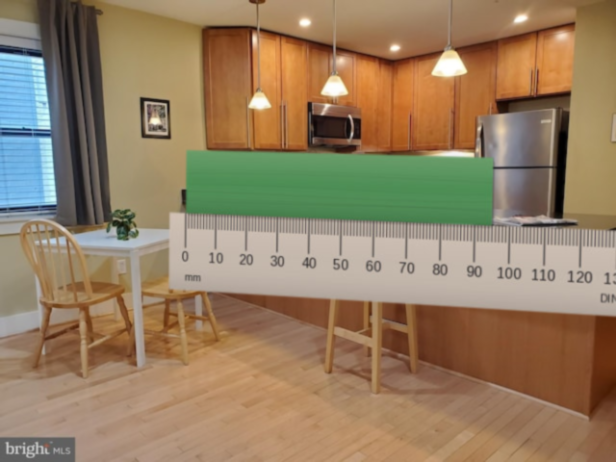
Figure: 95mm
